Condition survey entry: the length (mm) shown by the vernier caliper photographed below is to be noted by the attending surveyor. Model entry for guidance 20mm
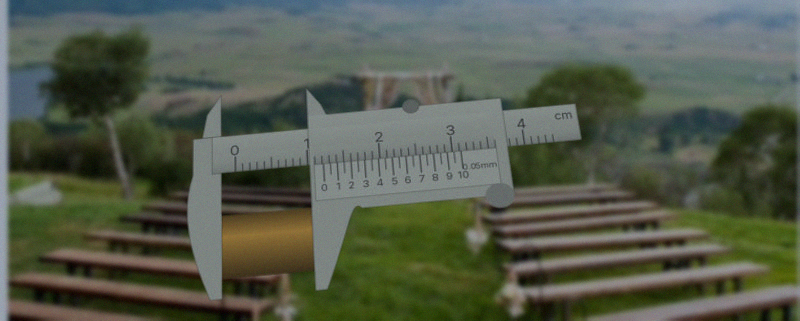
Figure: 12.2mm
